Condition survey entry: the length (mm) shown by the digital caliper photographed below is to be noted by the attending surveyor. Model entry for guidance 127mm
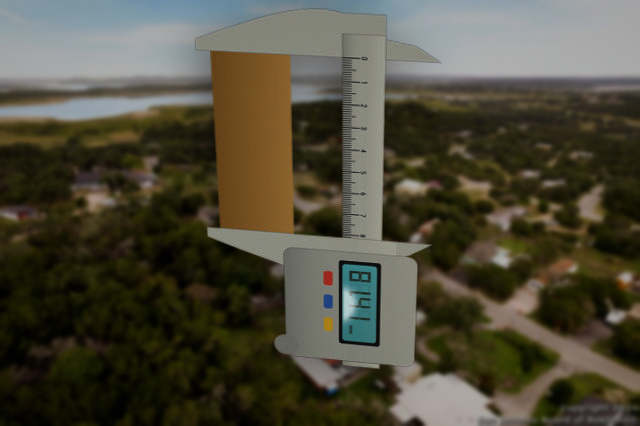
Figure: 81.41mm
